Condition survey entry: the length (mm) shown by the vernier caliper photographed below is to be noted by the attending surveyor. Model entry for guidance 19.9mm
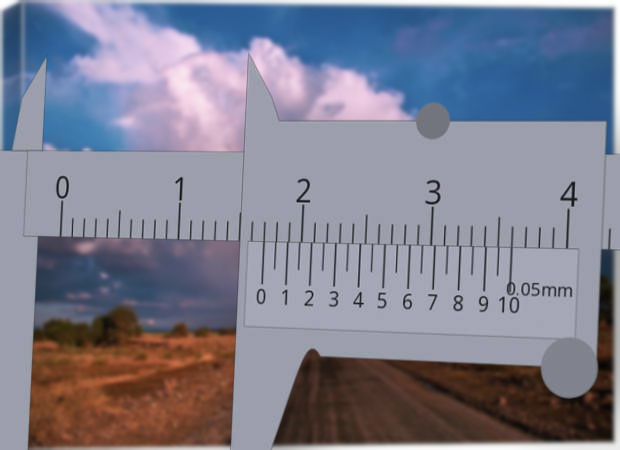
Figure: 17.0mm
